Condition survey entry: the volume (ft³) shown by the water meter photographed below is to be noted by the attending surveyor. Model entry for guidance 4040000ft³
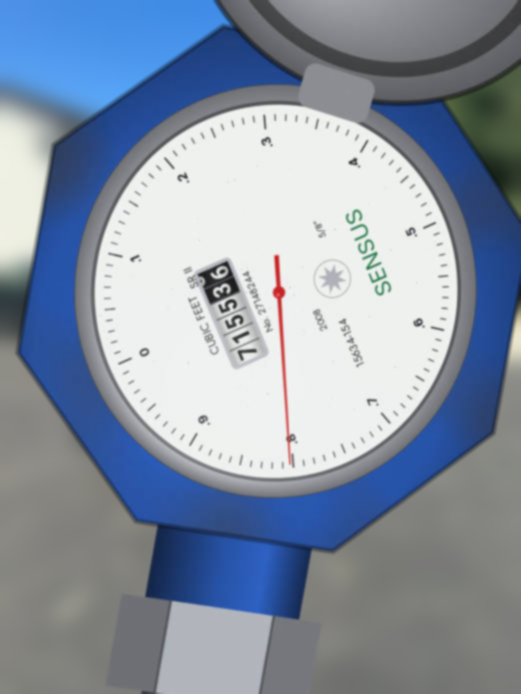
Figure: 715535.80ft³
